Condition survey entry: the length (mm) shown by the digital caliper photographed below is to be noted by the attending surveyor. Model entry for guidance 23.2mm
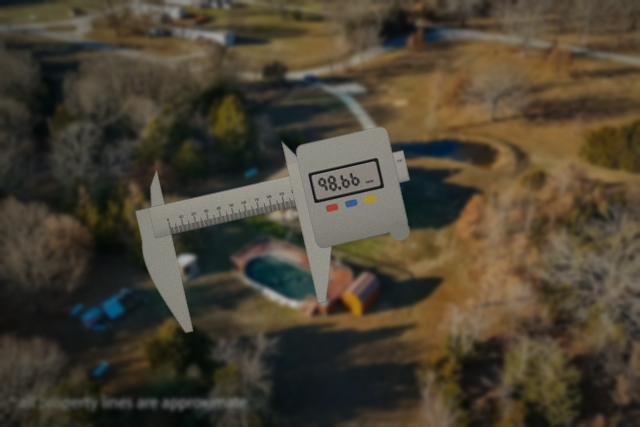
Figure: 98.66mm
